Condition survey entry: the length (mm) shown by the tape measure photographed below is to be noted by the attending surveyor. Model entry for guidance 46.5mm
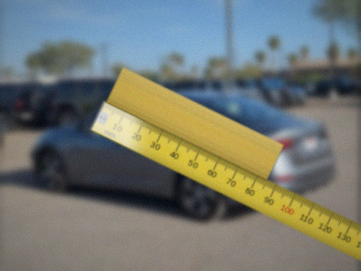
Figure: 85mm
